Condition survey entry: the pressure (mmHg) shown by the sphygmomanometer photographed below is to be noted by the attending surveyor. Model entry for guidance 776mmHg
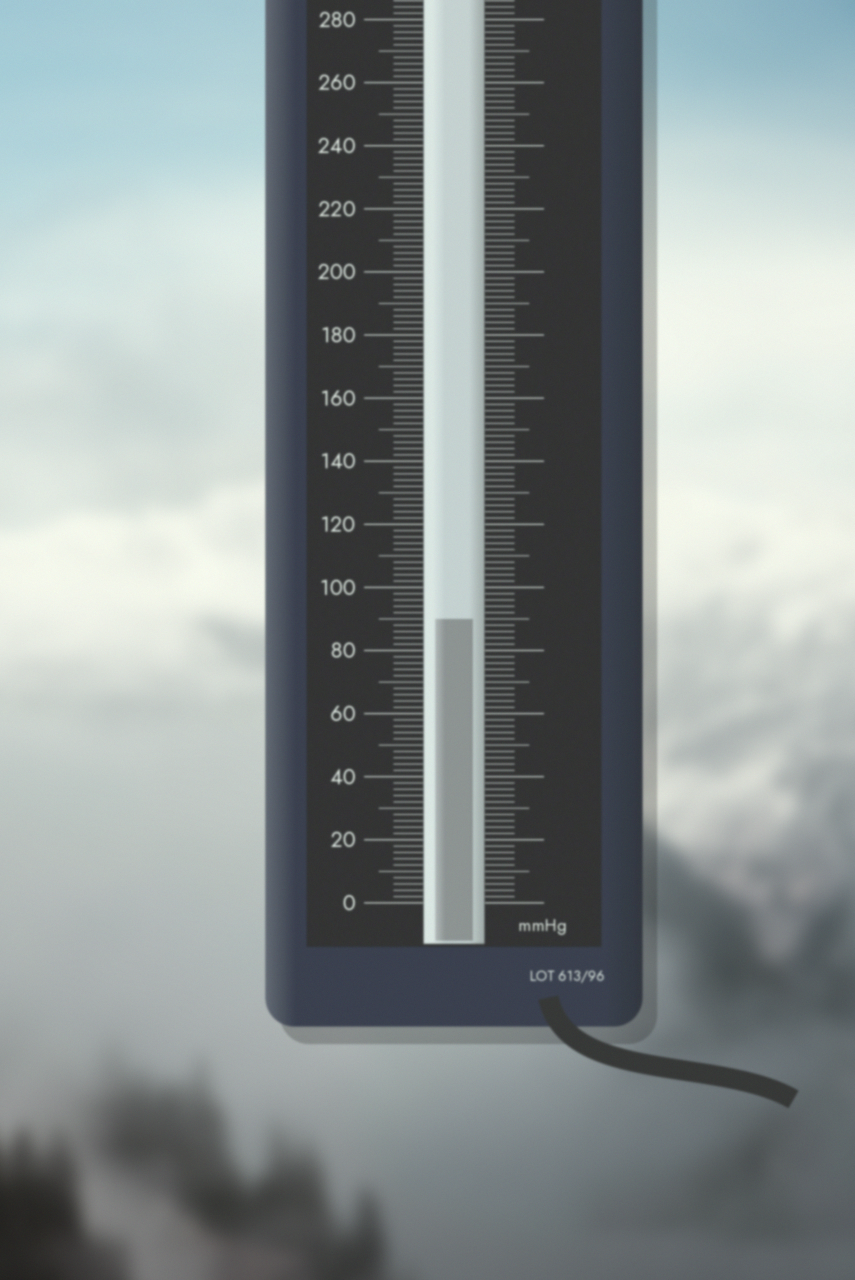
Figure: 90mmHg
